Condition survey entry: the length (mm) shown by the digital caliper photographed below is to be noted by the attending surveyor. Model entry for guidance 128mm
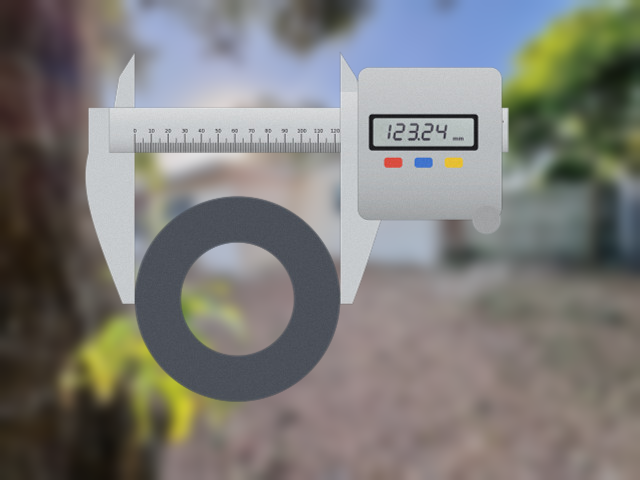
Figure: 123.24mm
